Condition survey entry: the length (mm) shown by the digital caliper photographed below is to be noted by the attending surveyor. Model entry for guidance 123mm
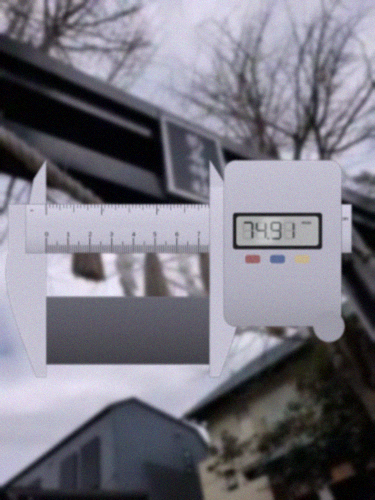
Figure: 74.91mm
